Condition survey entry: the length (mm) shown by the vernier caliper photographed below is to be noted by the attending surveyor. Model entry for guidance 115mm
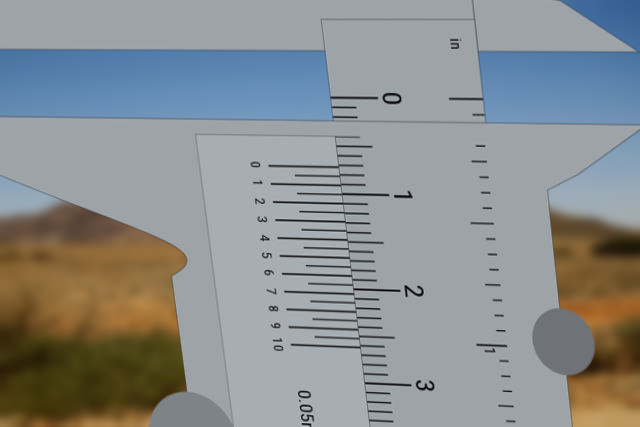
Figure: 7.2mm
